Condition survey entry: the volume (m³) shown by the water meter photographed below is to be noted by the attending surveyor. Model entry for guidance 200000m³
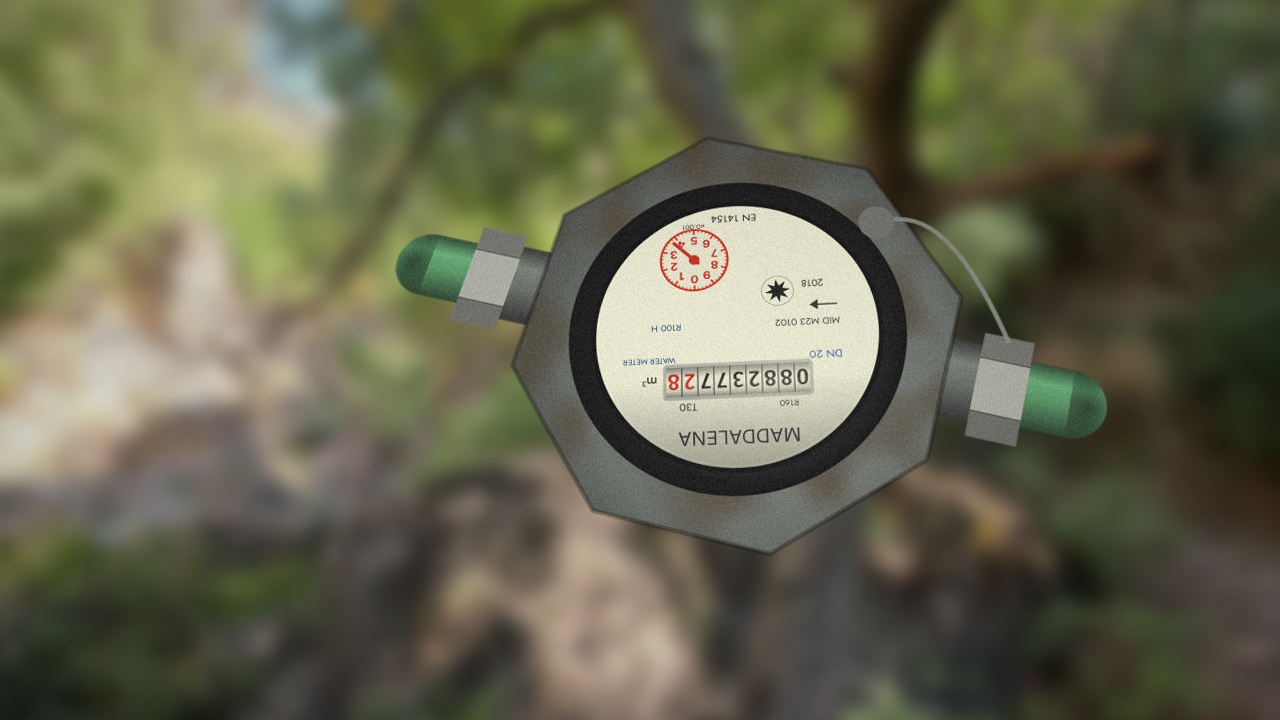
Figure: 882377.283m³
